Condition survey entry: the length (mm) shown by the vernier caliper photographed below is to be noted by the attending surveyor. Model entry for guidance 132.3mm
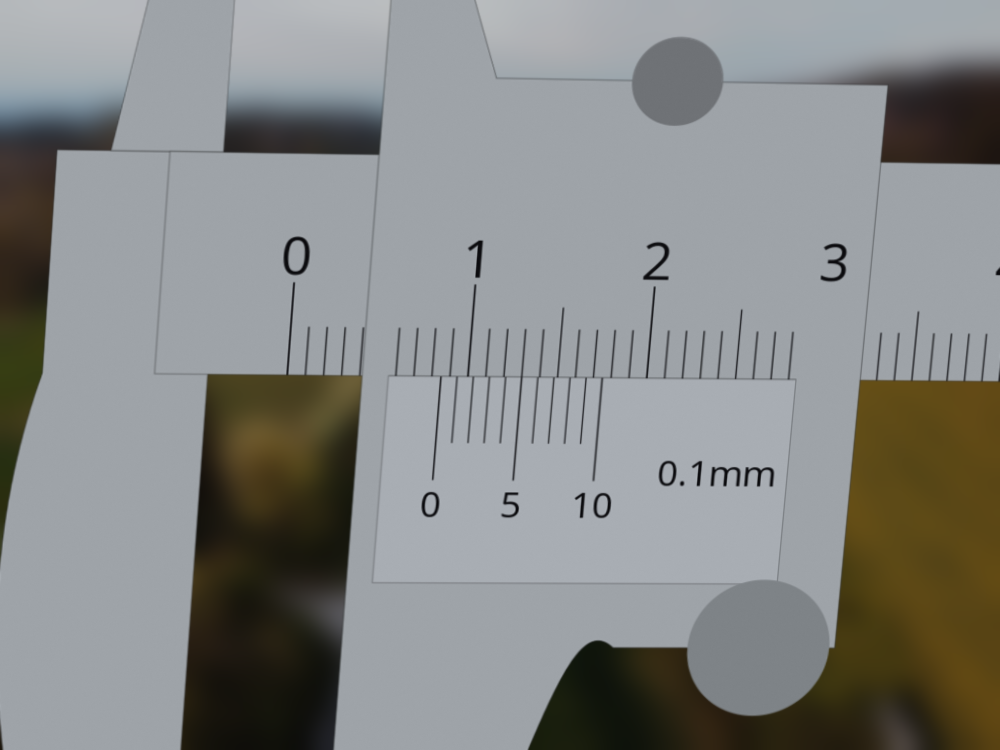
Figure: 8.5mm
